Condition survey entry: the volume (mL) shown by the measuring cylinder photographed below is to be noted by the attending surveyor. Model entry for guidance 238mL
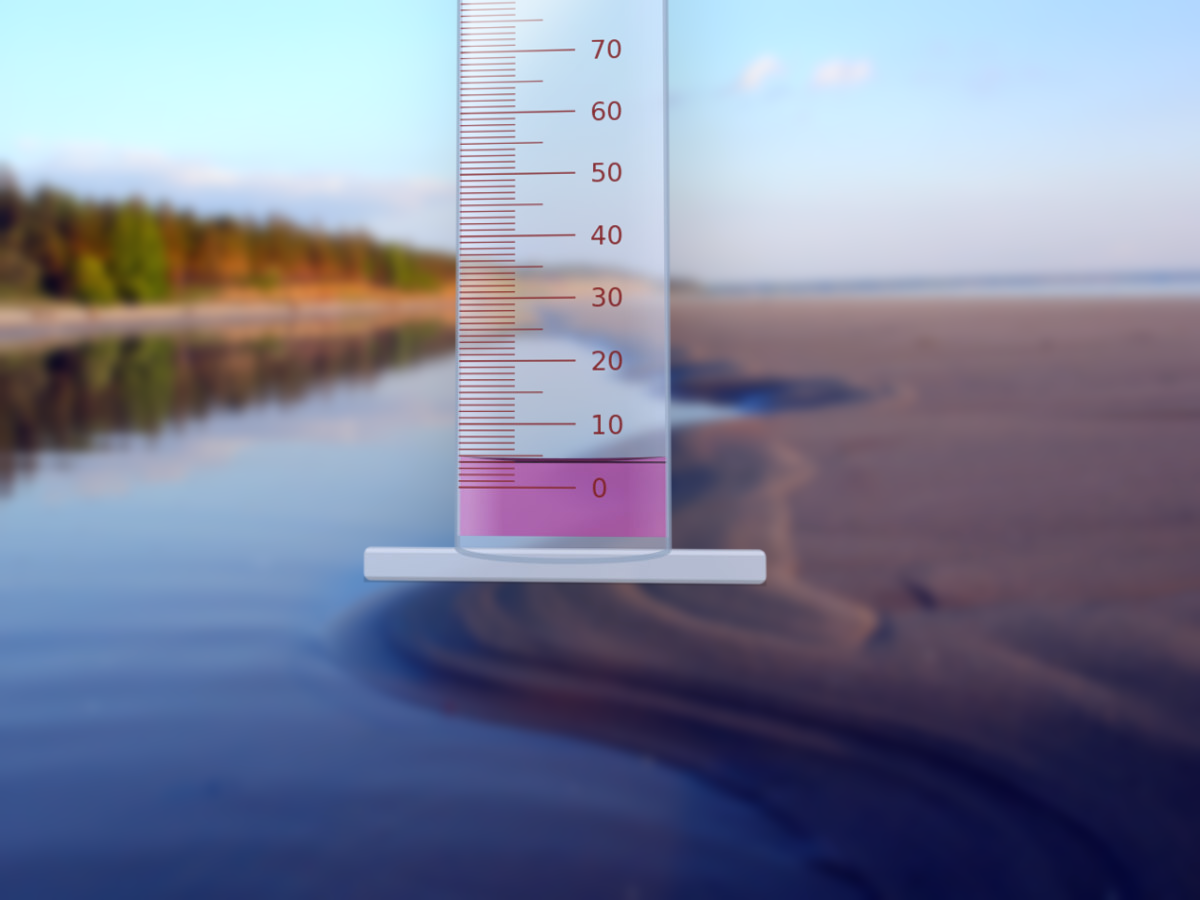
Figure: 4mL
